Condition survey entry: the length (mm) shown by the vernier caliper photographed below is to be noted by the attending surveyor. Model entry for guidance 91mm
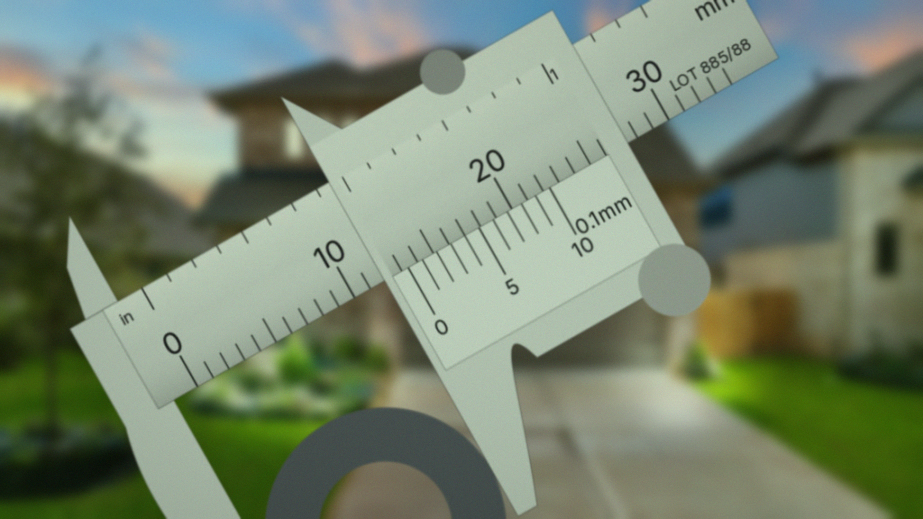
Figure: 13.4mm
